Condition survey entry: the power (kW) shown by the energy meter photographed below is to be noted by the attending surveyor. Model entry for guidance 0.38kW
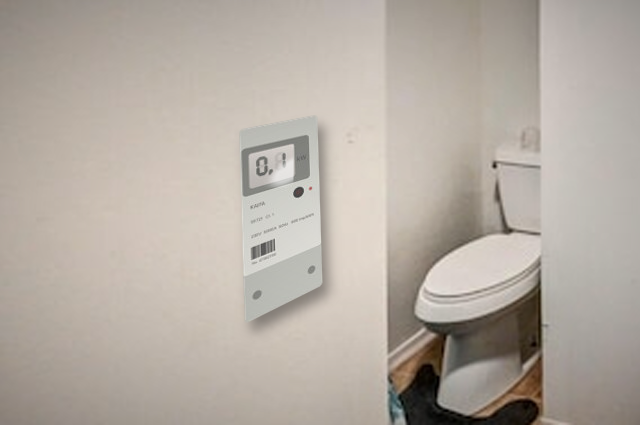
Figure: 0.1kW
